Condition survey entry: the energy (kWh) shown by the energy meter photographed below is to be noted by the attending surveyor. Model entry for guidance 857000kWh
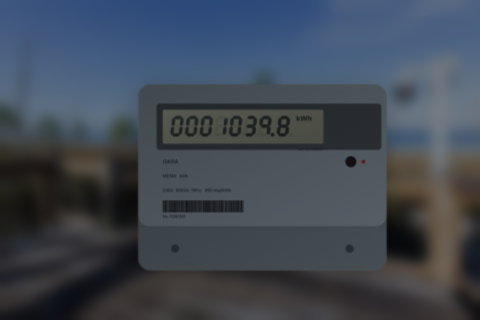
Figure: 1039.8kWh
